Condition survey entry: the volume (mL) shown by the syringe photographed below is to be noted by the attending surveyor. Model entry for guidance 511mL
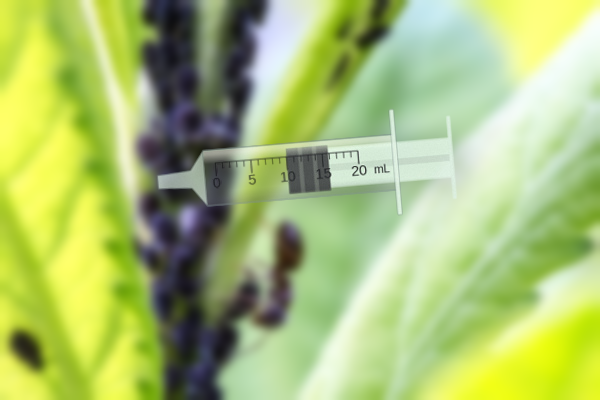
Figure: 10mL
